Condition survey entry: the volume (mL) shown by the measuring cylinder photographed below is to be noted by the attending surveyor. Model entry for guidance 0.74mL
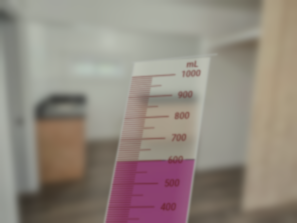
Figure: 600mL
